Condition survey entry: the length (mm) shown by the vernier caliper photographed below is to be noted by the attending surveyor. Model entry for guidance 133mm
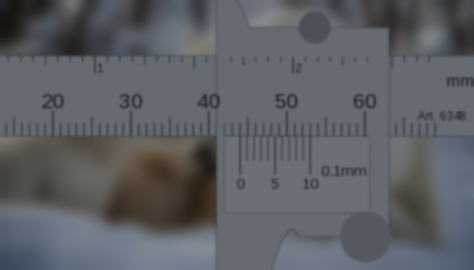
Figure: 44.0mm
